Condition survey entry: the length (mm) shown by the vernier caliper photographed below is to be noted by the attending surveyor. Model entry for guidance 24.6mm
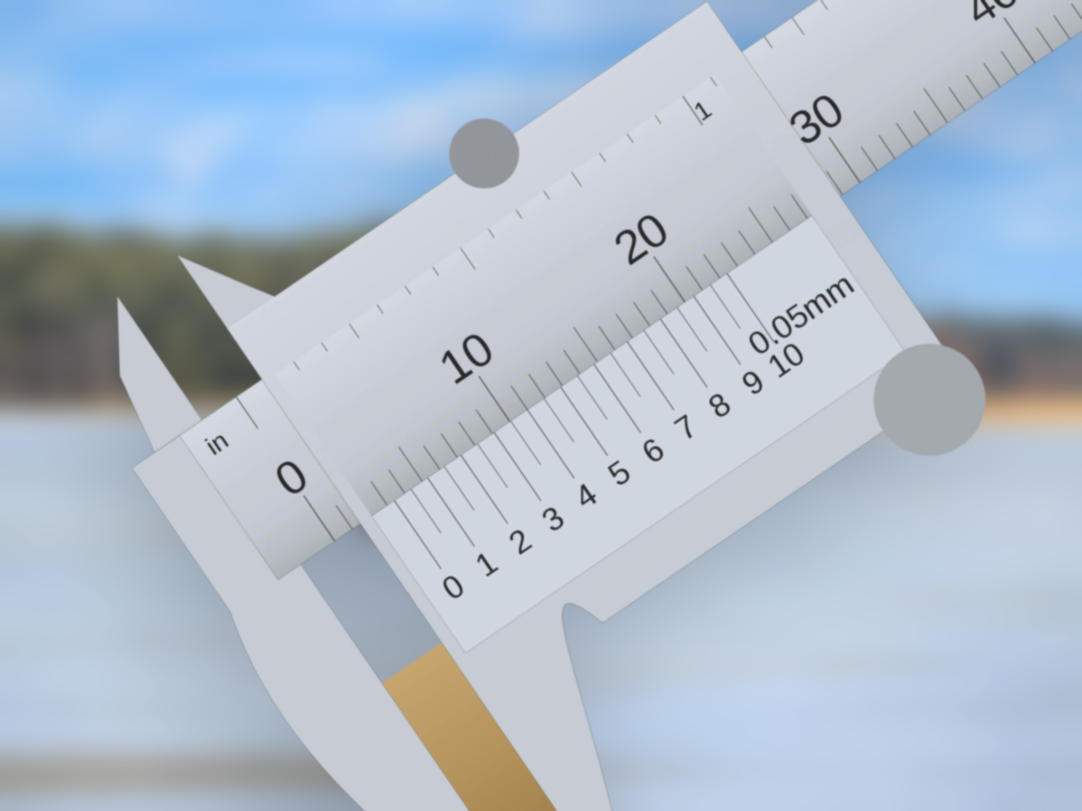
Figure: 3.4mm
